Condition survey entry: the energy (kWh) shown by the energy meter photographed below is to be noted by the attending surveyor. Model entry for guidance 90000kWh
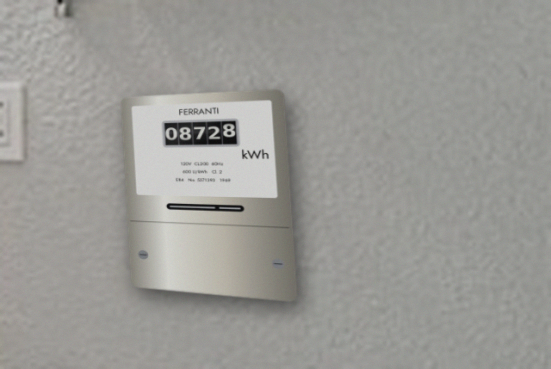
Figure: 8728kWh
